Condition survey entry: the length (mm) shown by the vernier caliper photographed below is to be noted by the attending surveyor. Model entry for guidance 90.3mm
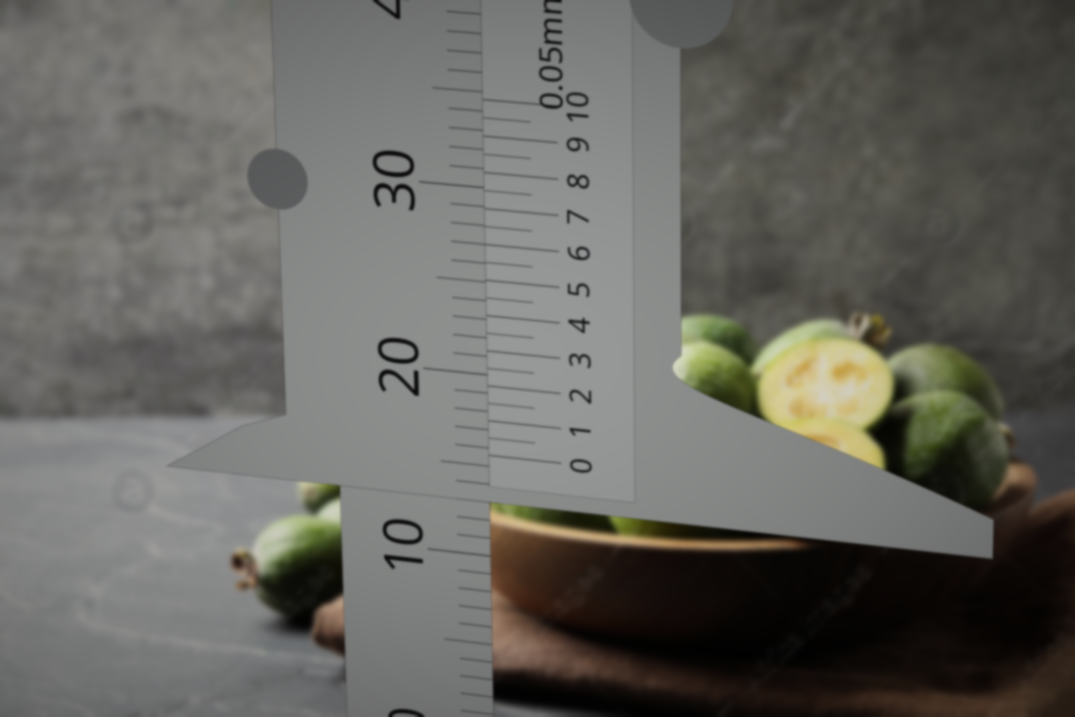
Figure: 15.6mm
